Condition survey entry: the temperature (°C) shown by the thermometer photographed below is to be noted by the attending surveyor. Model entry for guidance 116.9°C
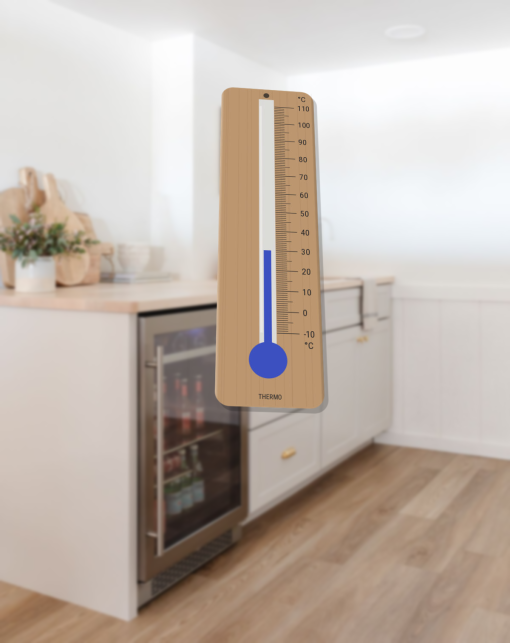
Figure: 30°C
